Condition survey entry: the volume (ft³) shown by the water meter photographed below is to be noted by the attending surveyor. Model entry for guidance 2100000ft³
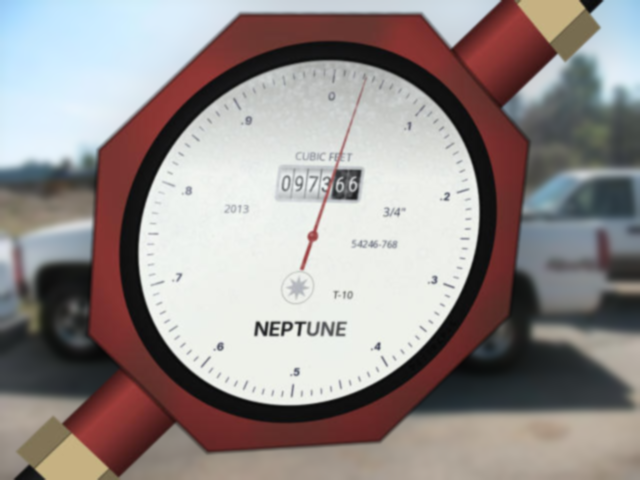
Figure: 97366.03ft³
